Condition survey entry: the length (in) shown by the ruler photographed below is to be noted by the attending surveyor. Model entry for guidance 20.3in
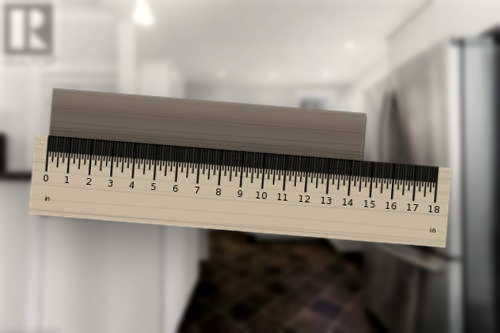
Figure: 14.5in
